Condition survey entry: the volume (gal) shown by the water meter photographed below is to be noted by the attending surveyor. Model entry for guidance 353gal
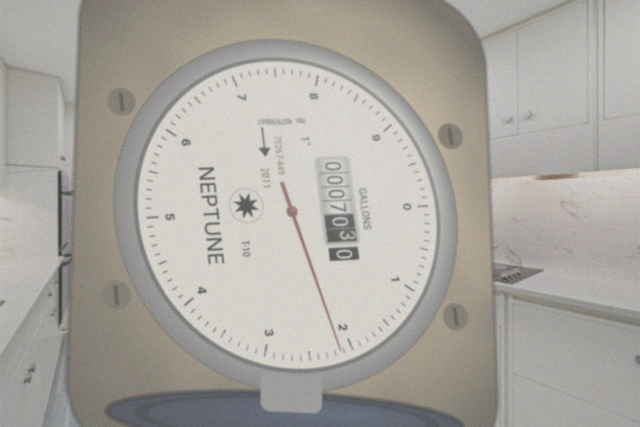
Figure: 7032.1gal
